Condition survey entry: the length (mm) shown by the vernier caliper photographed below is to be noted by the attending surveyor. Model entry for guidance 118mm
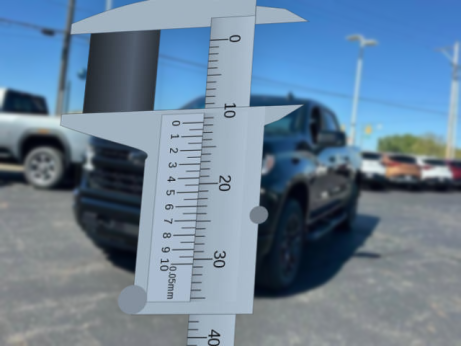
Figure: 11.6mm
